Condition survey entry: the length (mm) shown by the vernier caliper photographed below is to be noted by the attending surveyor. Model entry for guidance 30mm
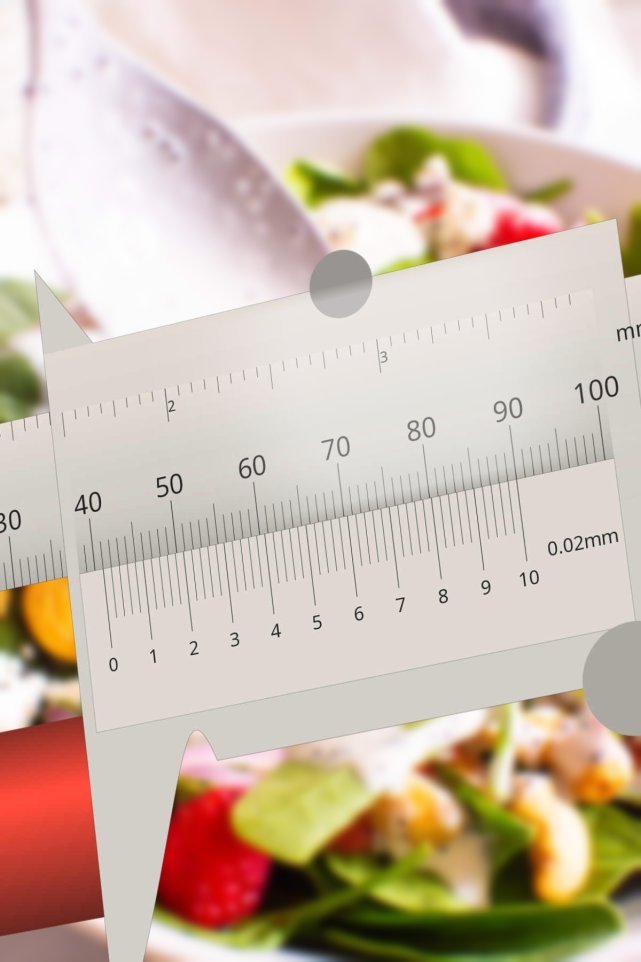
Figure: 41.0mm
